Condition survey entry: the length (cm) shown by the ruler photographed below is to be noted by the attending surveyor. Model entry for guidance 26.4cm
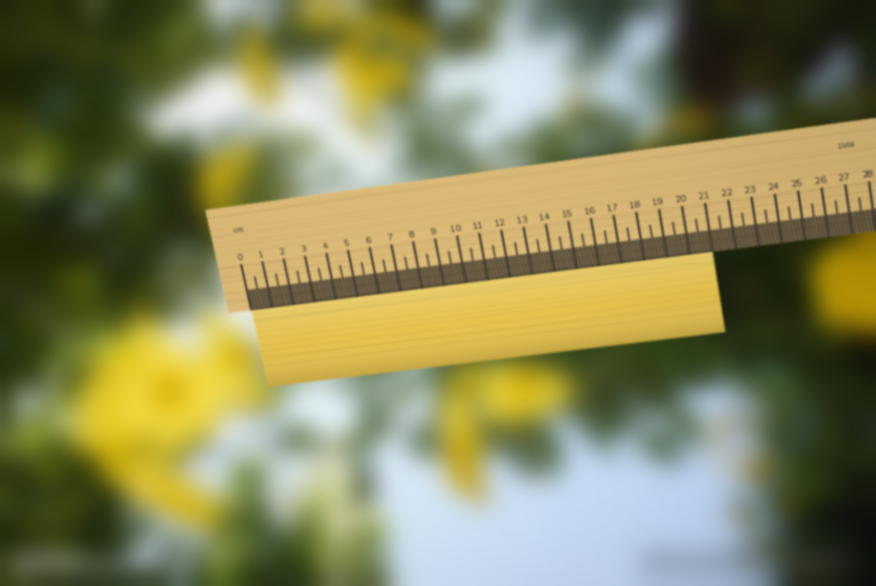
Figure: 21cm
